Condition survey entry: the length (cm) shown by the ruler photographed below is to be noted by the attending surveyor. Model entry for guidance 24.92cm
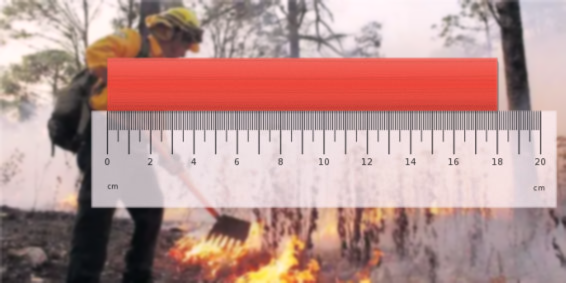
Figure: 18cm
